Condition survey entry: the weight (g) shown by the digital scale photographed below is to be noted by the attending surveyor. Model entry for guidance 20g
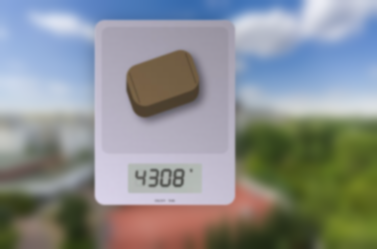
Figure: 4308g
